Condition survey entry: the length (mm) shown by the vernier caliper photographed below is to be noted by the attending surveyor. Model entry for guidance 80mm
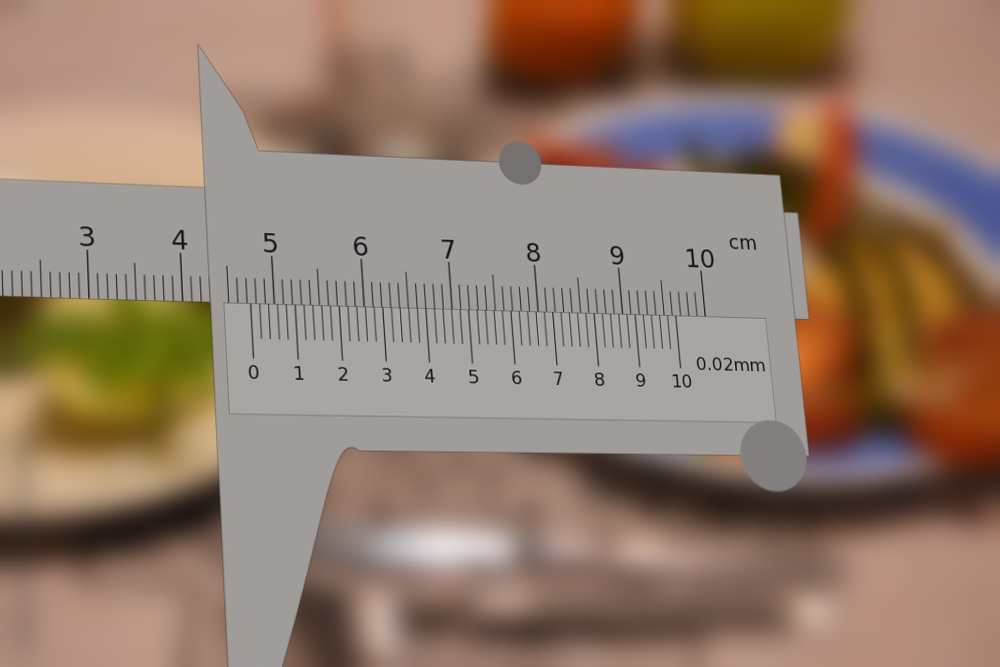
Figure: 47.4mm
